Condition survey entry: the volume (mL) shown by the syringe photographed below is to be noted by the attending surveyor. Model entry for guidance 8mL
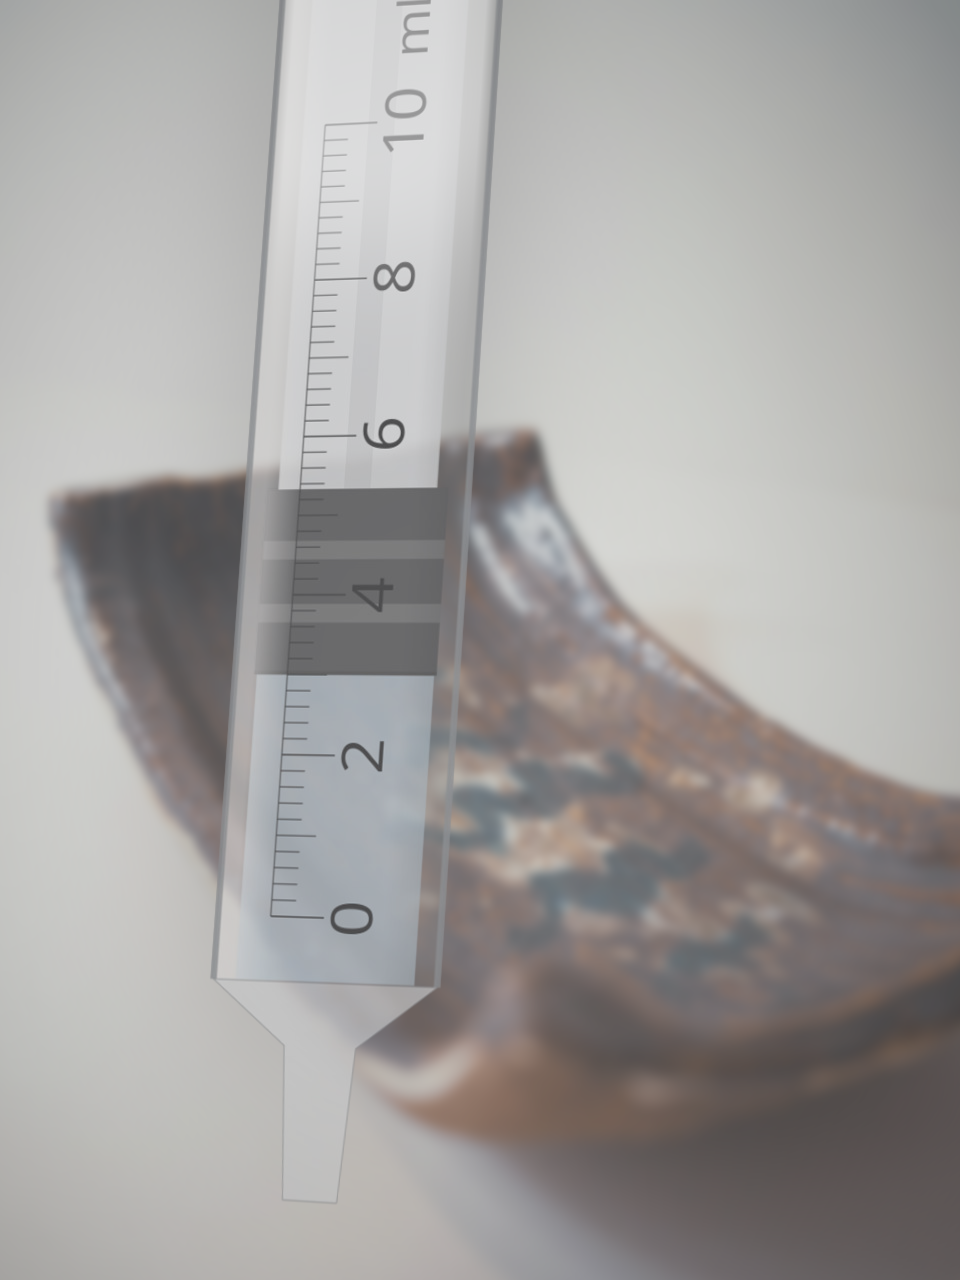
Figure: 3mL
